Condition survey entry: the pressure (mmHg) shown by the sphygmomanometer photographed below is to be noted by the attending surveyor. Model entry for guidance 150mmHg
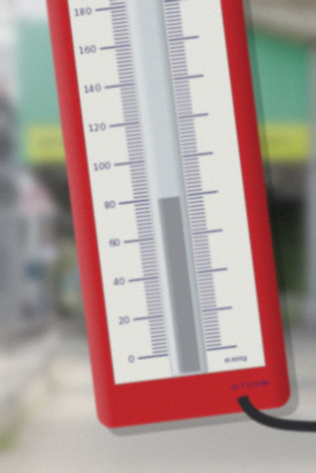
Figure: 80mmHg
